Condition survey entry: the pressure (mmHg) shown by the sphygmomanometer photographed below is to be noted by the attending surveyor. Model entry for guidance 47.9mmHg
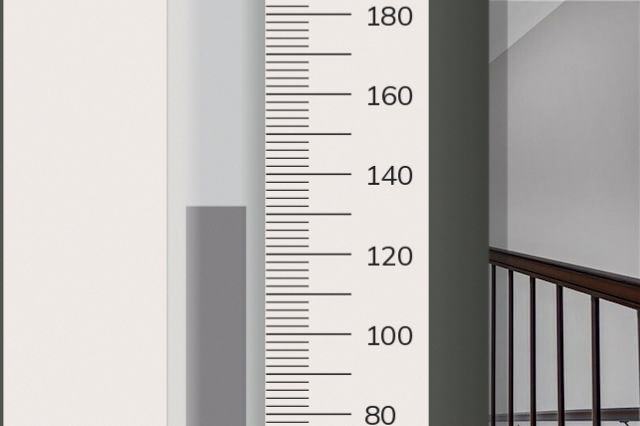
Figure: 132mmHg
